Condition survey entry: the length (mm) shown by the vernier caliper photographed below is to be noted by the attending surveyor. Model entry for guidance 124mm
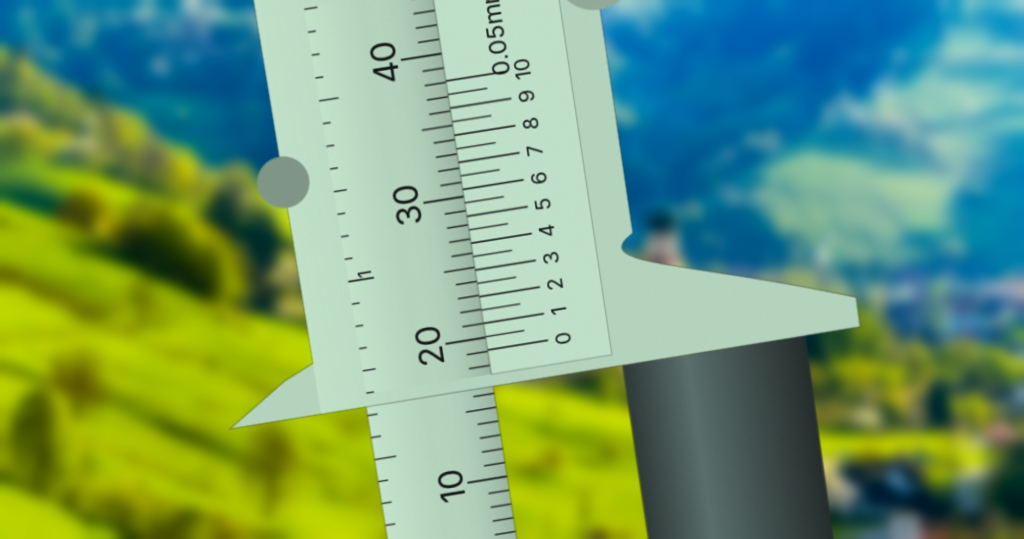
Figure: 19.1mm
